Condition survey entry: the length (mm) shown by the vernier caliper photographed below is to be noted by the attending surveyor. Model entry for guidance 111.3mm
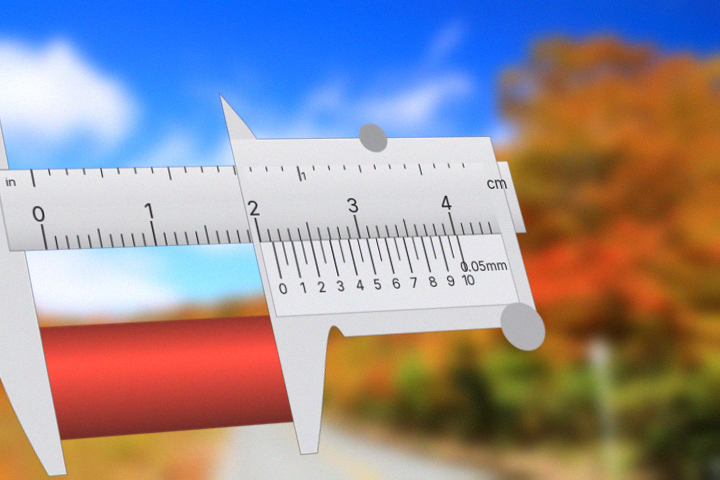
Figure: 21.2mm
